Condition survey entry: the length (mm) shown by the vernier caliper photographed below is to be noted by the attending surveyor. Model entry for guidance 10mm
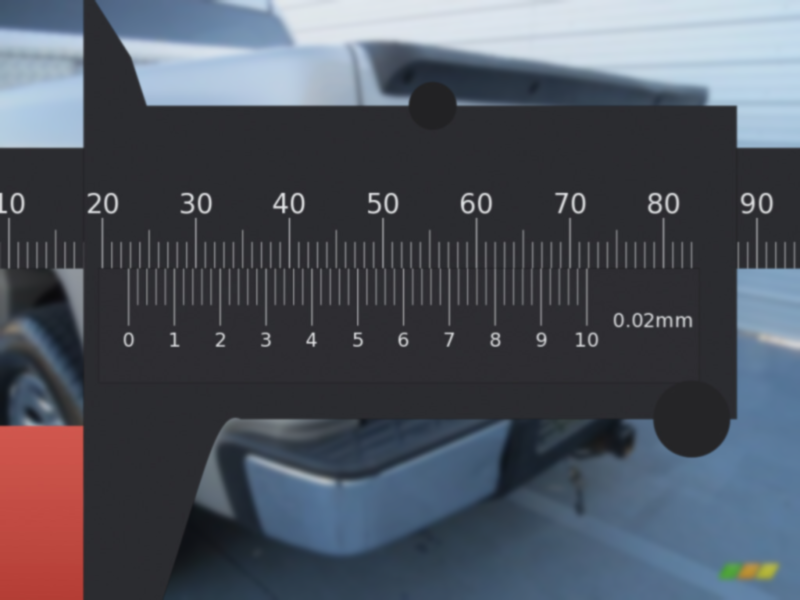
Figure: 22.8mm
